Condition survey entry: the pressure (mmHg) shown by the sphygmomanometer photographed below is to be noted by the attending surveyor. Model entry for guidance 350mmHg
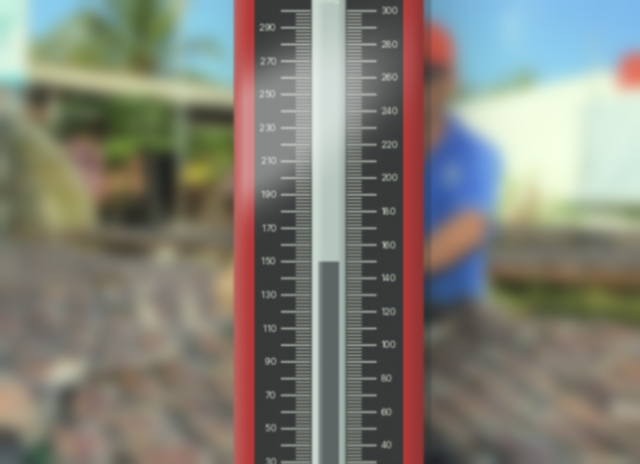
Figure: 150mmHg
